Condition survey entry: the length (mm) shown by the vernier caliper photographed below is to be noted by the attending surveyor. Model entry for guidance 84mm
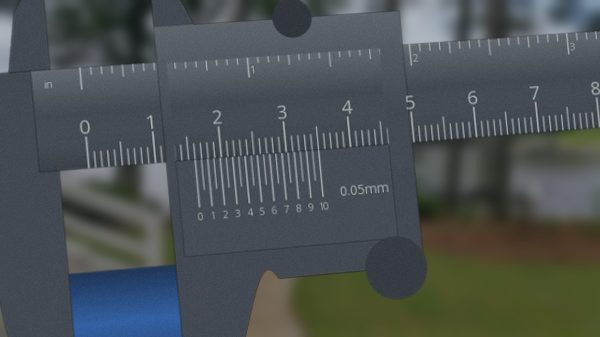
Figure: 16.0mm
